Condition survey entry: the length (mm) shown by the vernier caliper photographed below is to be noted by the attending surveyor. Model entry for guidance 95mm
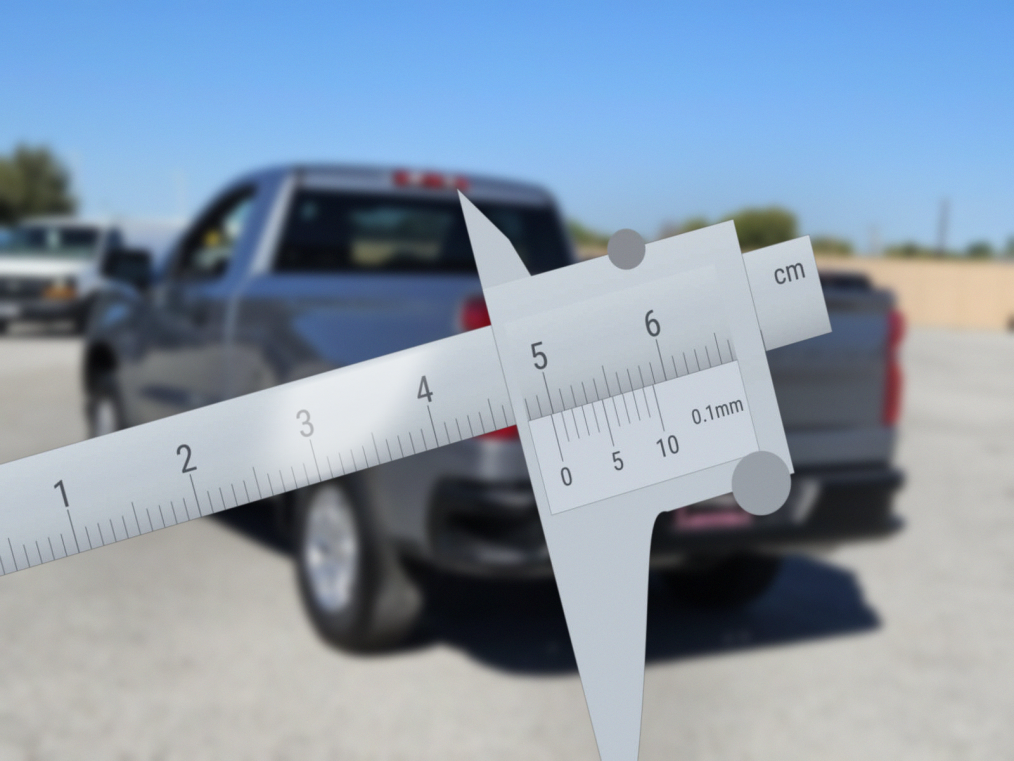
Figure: 49.8mm
